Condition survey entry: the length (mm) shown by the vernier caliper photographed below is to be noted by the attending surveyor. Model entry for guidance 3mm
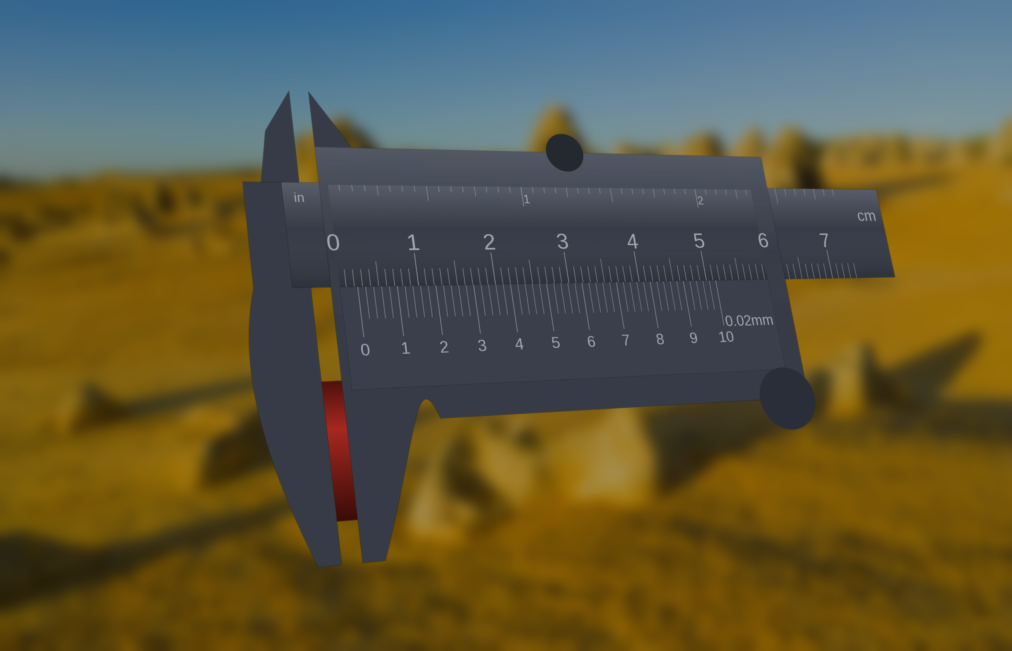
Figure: 2.4mm
